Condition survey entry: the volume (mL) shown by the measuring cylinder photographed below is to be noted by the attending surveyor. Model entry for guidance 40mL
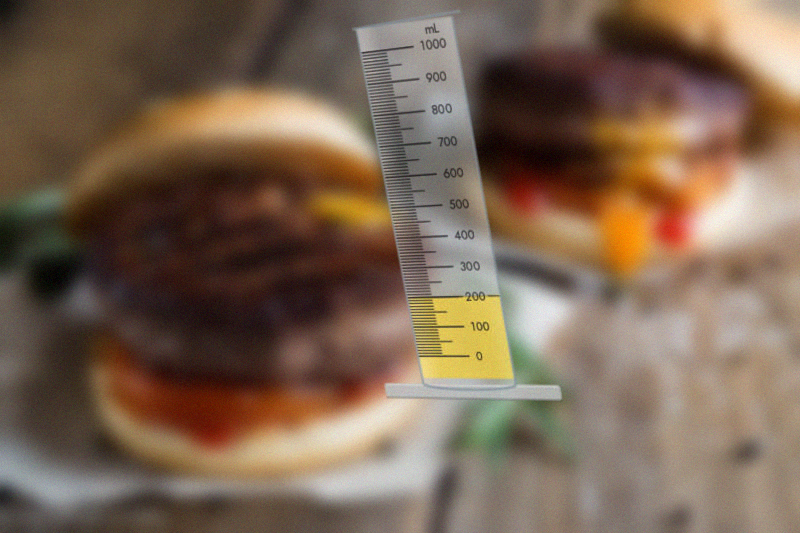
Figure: 200mL
